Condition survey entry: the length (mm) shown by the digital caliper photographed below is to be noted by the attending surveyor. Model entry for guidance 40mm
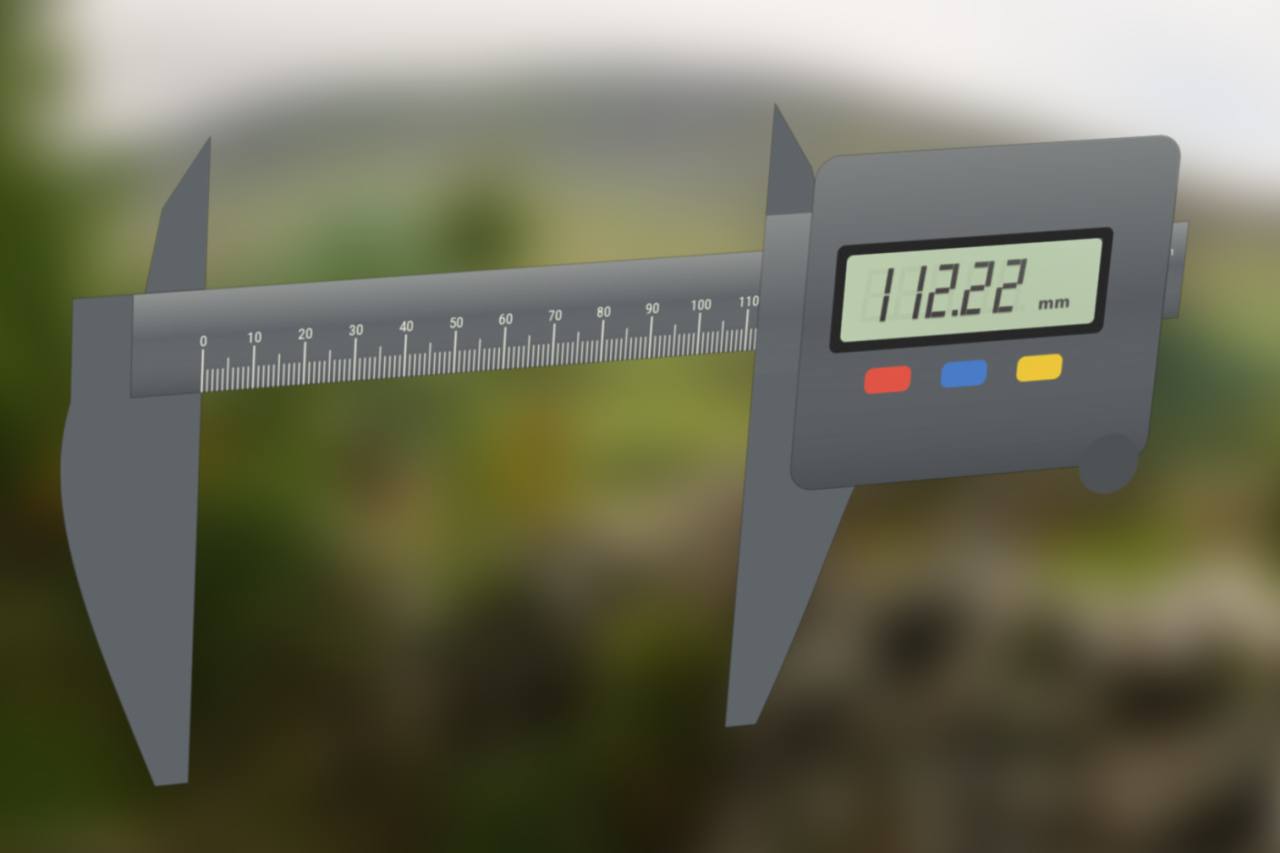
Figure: 112.22mm
